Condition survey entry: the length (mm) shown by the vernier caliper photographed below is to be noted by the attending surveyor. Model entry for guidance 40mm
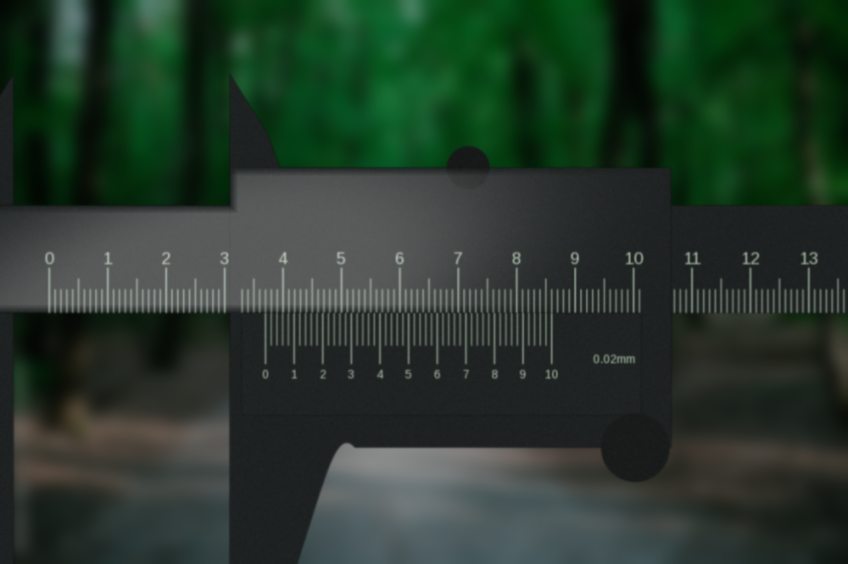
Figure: 37.0mm
